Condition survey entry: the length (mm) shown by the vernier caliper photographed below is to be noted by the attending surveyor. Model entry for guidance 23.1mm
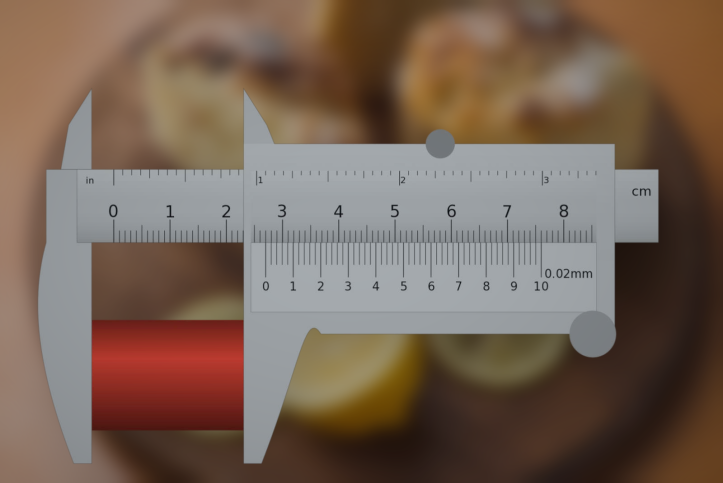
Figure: 27.0mm
